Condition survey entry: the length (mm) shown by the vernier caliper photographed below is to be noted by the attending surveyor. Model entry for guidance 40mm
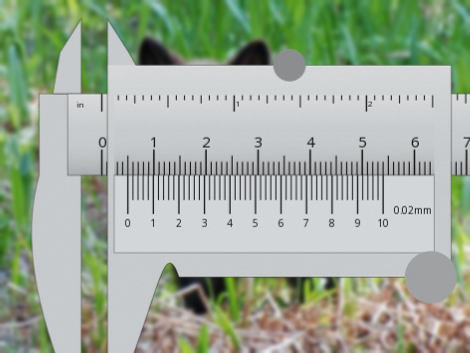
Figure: 5.0mm
